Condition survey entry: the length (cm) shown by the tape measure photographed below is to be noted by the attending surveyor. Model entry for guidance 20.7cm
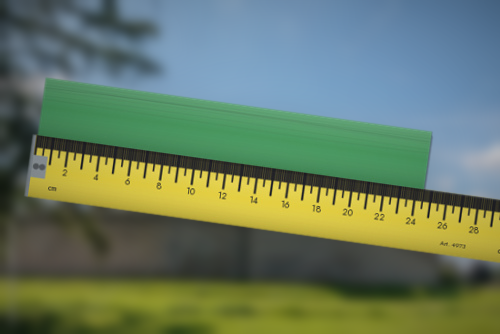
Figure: 24.5cm
